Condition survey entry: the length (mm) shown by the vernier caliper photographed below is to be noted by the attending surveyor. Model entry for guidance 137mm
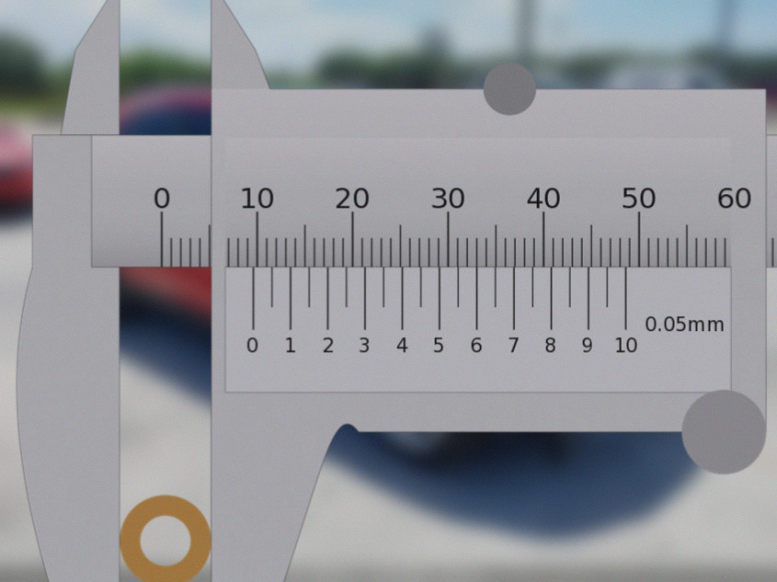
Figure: 9.6mm
